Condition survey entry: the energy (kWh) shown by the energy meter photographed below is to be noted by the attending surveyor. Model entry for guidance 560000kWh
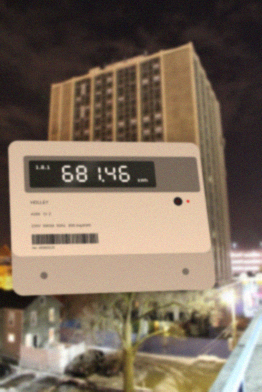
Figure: 681.46kWh
